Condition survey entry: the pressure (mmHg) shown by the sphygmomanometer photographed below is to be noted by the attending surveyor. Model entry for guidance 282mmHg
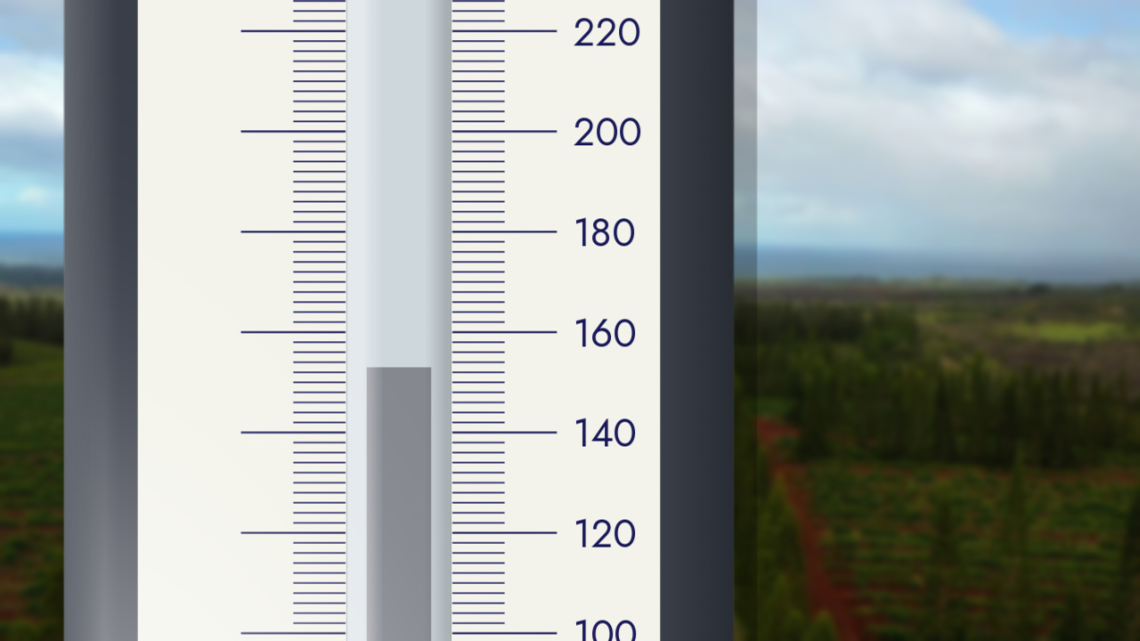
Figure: 153mmHg
